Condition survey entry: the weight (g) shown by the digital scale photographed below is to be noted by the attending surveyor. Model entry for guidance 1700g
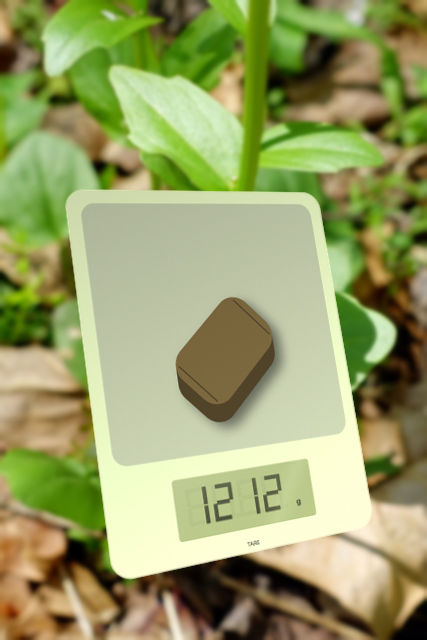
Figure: 1212g
